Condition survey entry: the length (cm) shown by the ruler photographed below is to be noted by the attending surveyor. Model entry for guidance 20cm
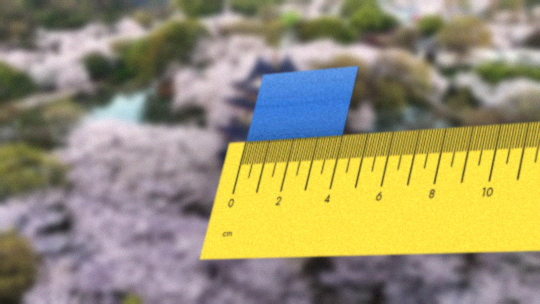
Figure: 4cm
